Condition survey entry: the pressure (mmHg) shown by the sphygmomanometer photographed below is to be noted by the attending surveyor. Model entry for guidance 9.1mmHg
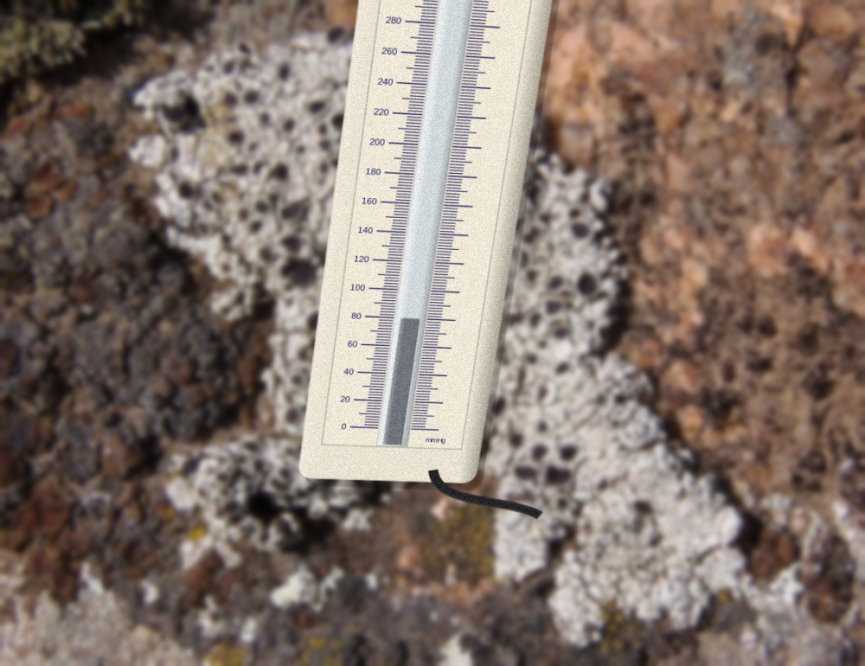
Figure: 80mmHg
